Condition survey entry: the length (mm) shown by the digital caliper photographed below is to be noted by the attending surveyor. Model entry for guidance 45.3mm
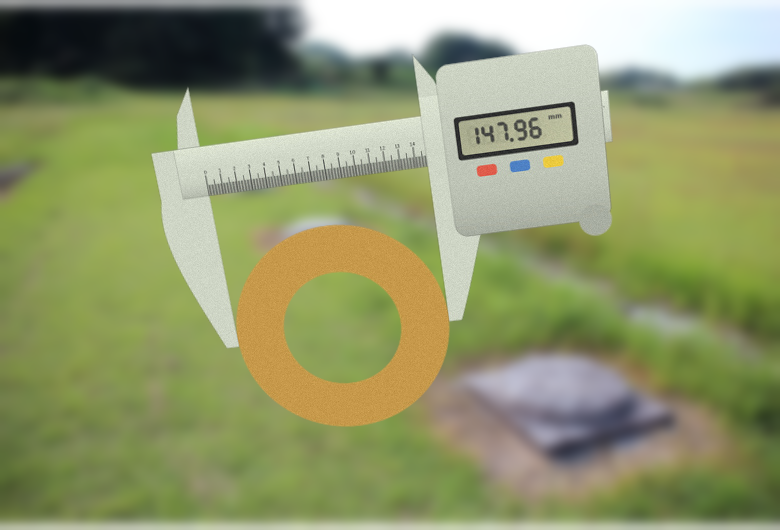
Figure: 147.96mm
